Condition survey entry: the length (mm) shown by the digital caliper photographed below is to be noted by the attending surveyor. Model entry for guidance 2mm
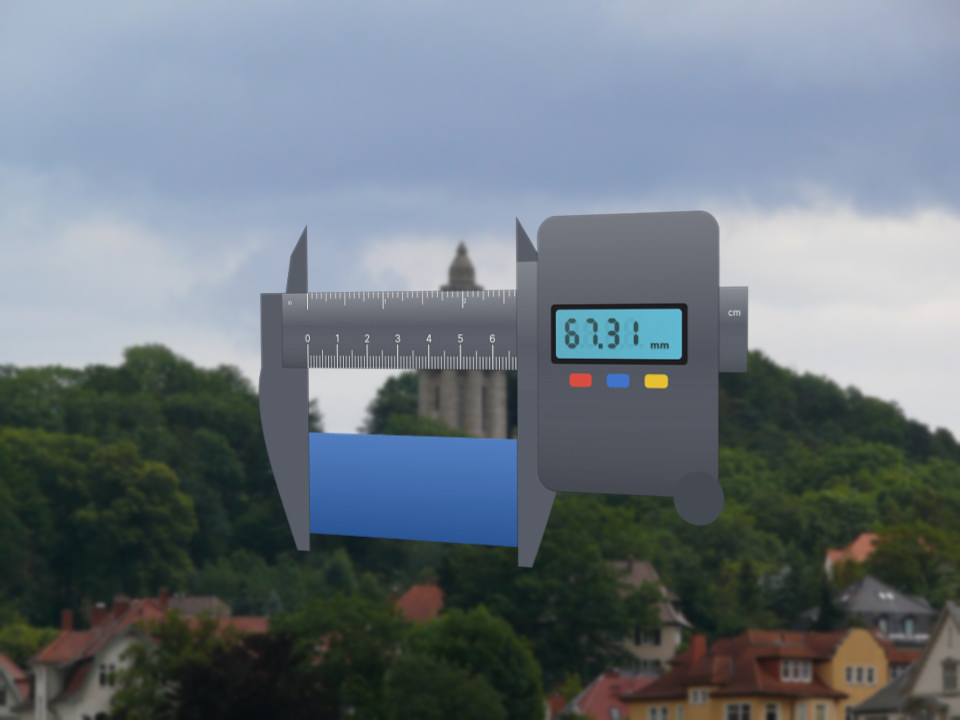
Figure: 67.31mm
